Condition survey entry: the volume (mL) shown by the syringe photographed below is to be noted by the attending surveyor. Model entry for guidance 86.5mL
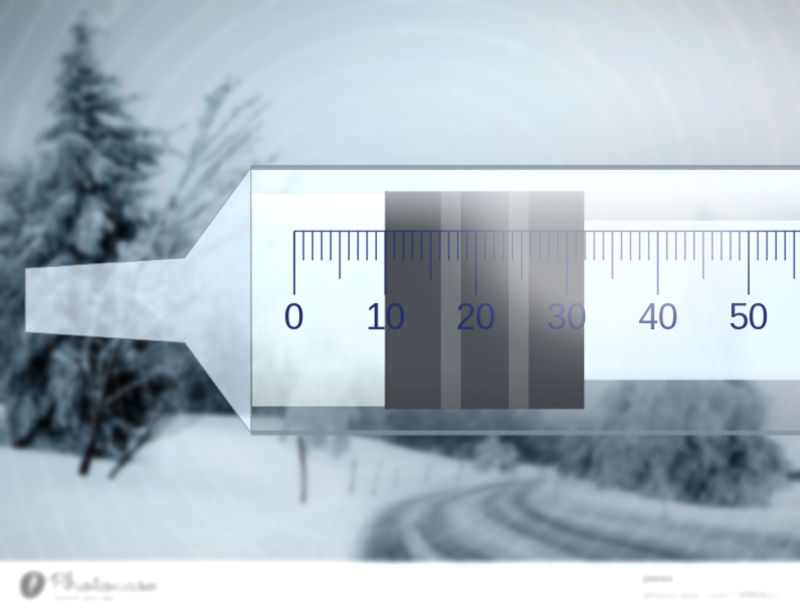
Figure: 10mL
